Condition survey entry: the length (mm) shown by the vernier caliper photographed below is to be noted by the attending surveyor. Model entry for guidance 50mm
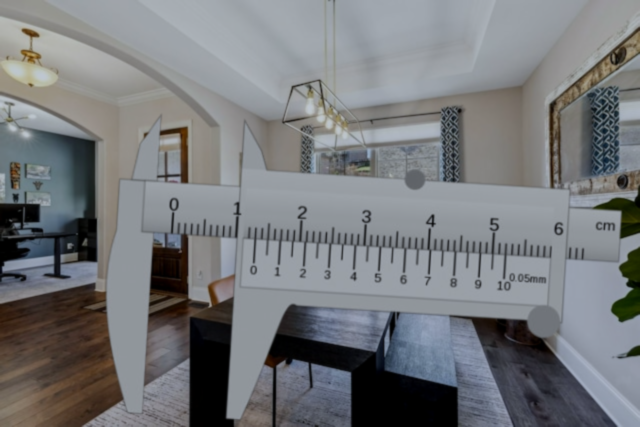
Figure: 13.0mm
